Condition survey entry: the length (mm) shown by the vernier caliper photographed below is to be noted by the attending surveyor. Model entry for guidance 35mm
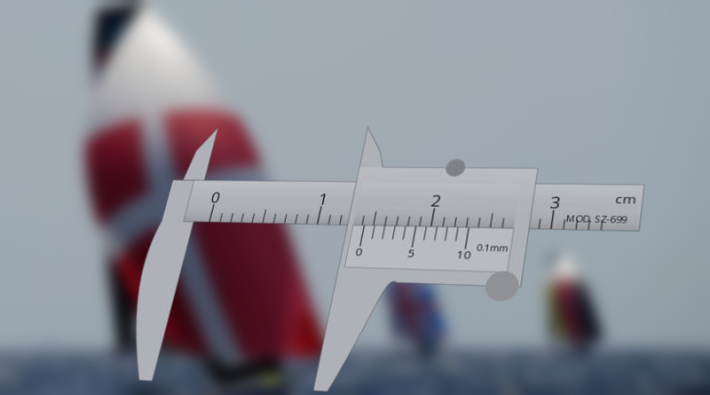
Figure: 14.2mm
